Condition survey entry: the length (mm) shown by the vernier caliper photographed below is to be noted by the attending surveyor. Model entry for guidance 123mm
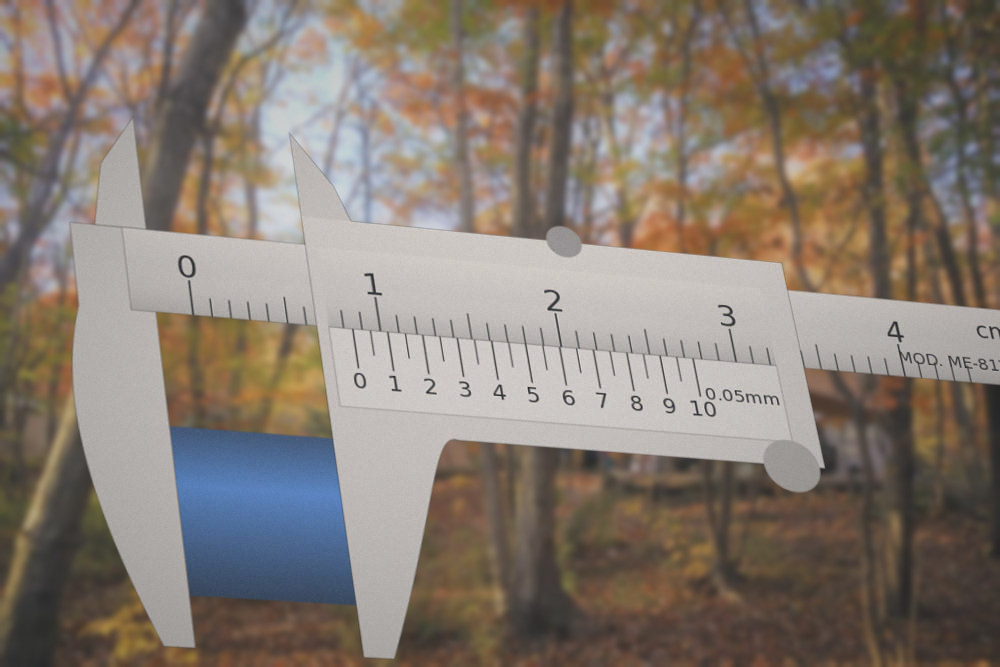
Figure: 8.5mm
